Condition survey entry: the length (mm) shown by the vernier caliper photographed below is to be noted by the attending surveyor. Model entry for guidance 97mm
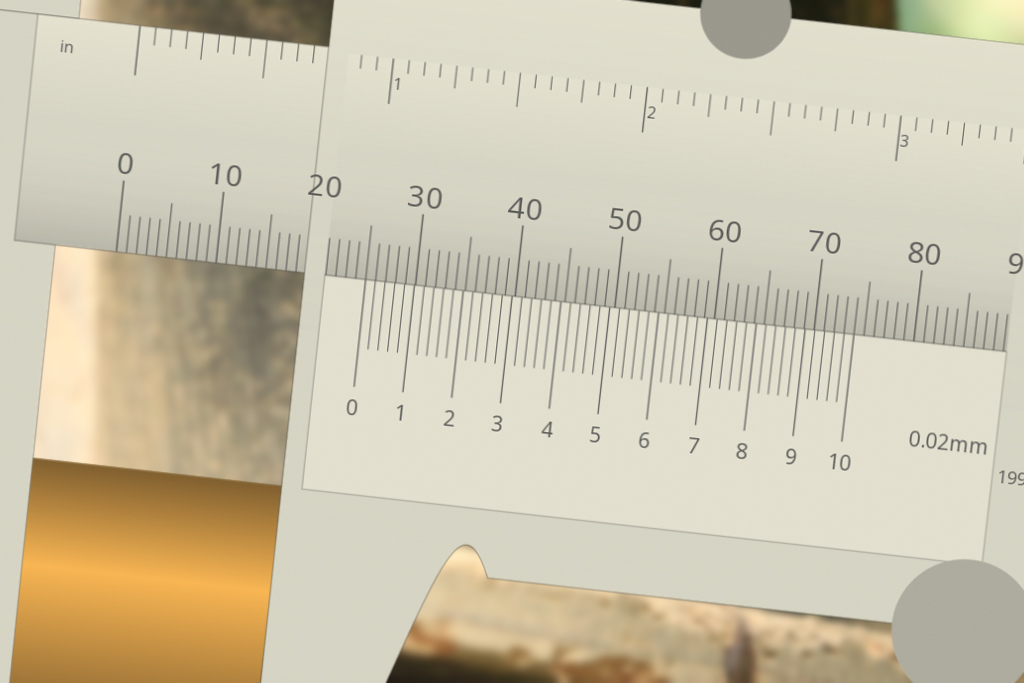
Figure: 25.0mm
